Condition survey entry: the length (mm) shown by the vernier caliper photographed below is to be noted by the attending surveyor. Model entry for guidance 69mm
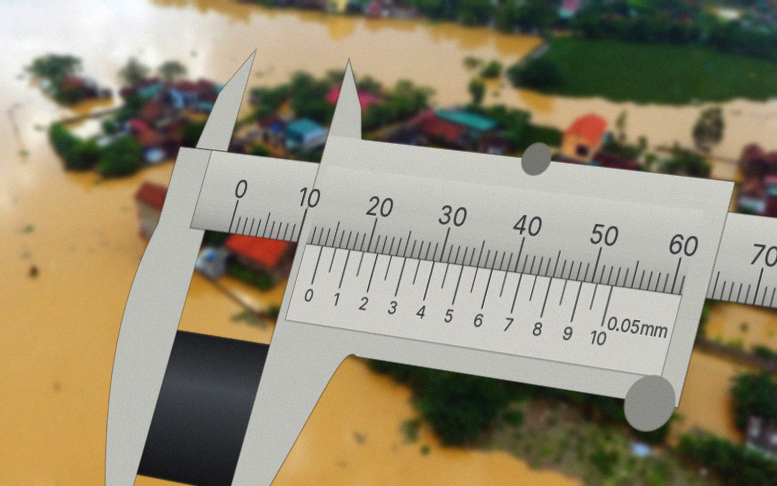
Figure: 13.6mm
